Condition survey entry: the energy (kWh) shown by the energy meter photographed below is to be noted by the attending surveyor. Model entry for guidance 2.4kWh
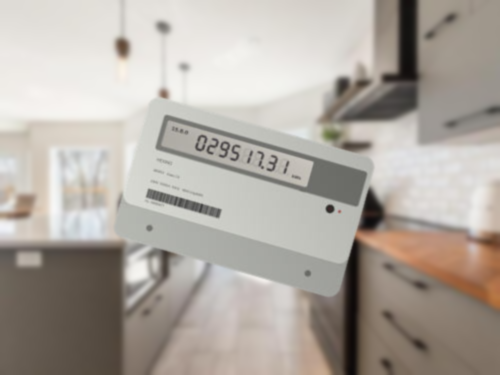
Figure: 29517.31kWh
